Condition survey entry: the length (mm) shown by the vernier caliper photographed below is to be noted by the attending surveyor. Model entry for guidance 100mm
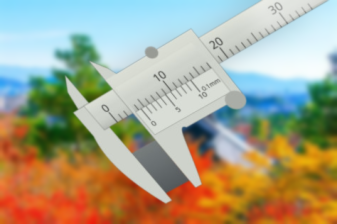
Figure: 4.4mm
